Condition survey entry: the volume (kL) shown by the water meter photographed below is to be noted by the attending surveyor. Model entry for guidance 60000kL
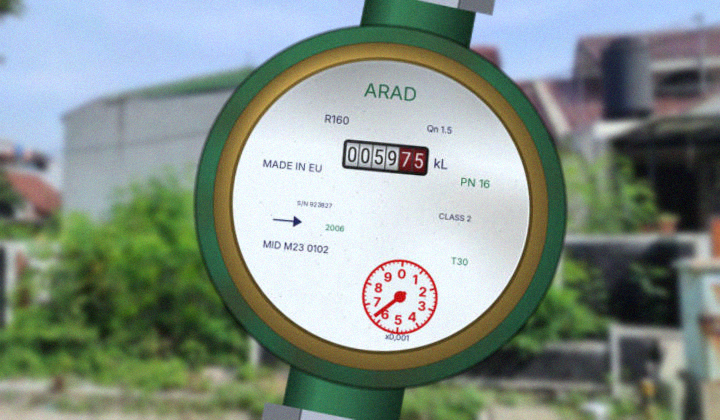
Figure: 59.756kL
